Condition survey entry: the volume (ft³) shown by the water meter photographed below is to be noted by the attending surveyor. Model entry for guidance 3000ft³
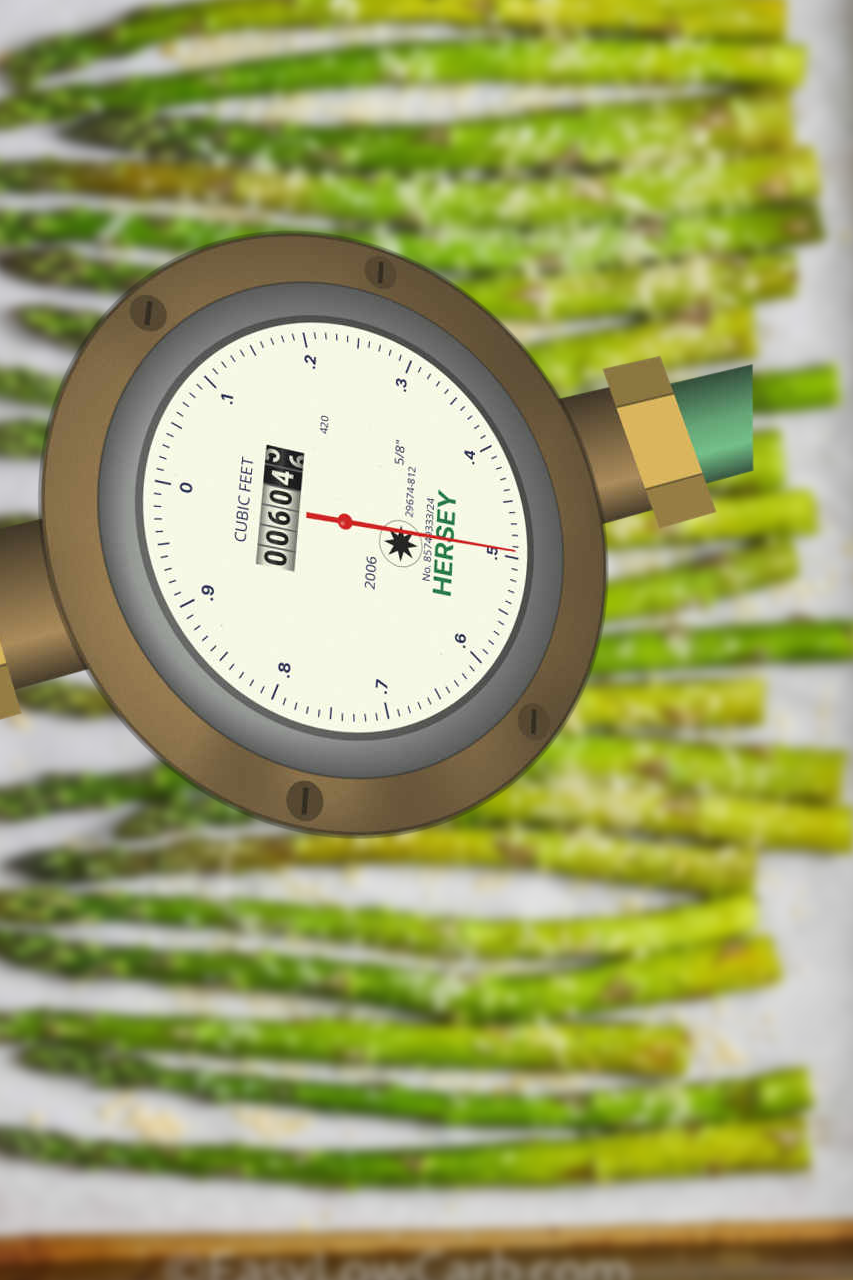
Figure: 6045.49ft³
